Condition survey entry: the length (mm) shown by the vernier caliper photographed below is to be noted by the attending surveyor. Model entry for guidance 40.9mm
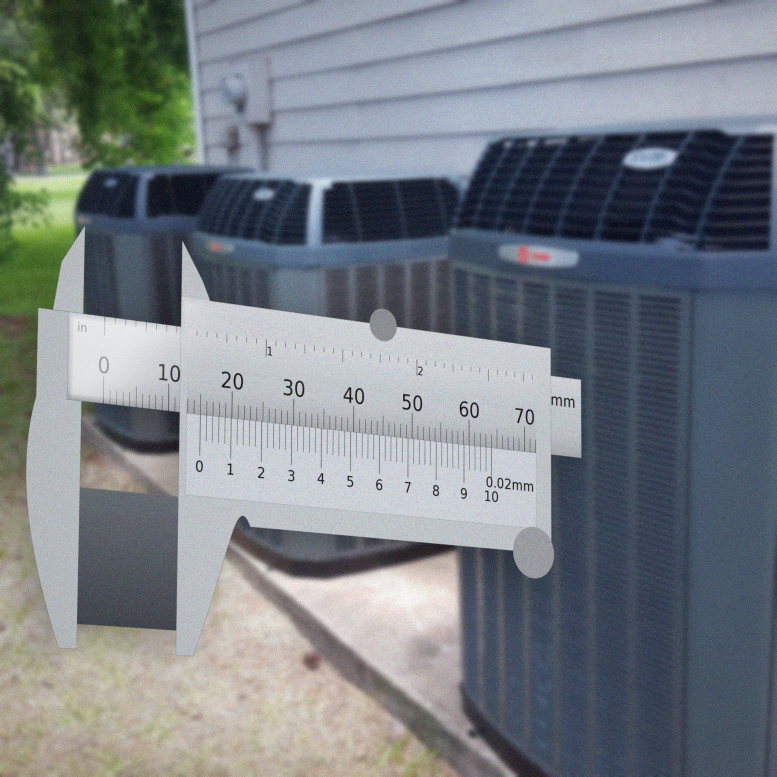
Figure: 15.0mm
